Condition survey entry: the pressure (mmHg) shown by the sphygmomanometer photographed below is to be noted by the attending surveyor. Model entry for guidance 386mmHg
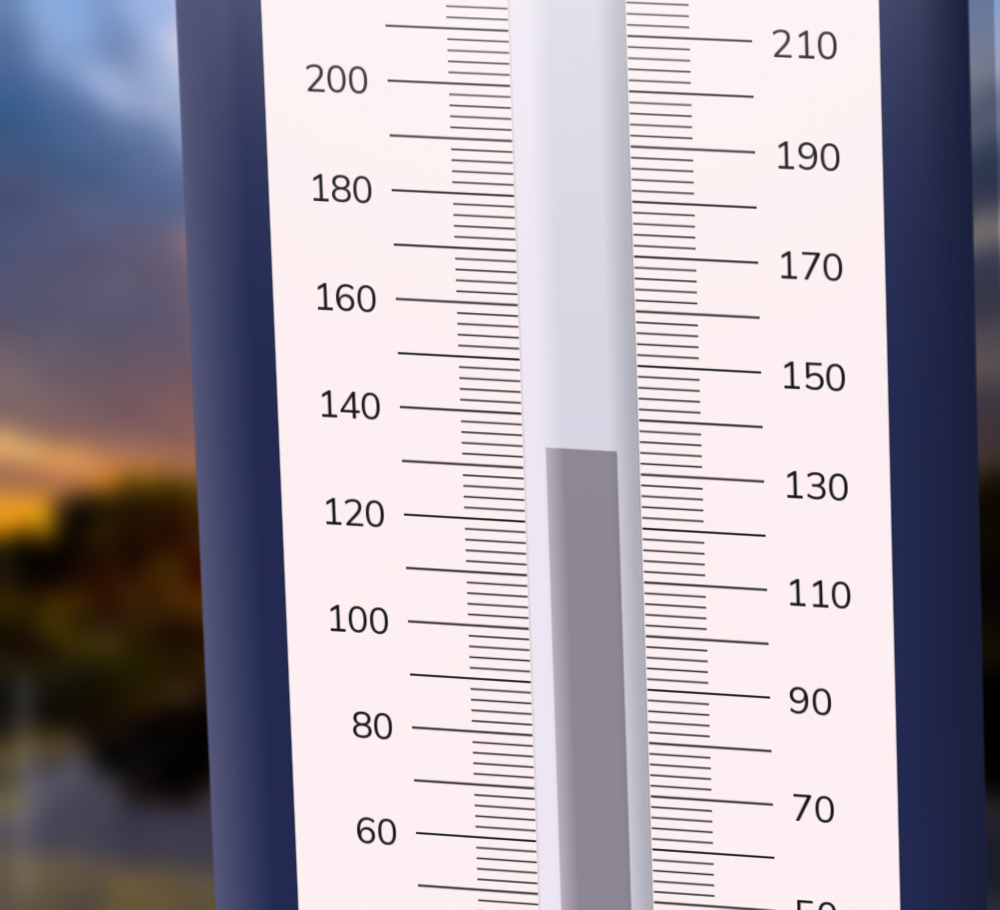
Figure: 134mmHg
